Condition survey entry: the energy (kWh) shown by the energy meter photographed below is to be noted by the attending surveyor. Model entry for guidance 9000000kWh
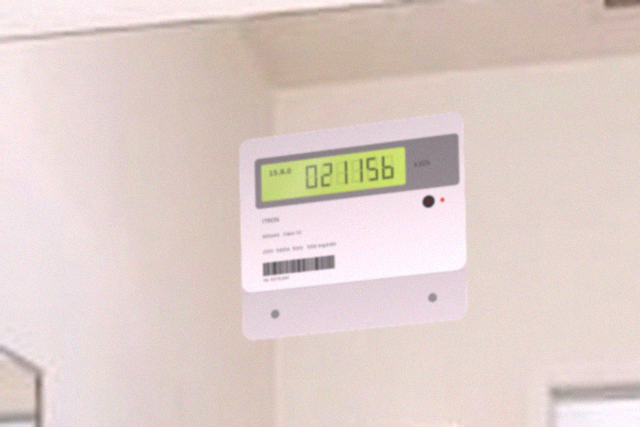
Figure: 21156kWh
